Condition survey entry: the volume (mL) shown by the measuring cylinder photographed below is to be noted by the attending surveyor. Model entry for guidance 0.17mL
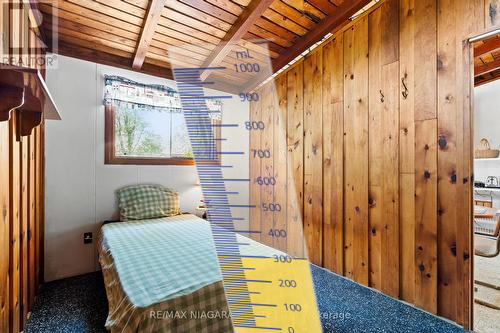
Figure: 300mL
